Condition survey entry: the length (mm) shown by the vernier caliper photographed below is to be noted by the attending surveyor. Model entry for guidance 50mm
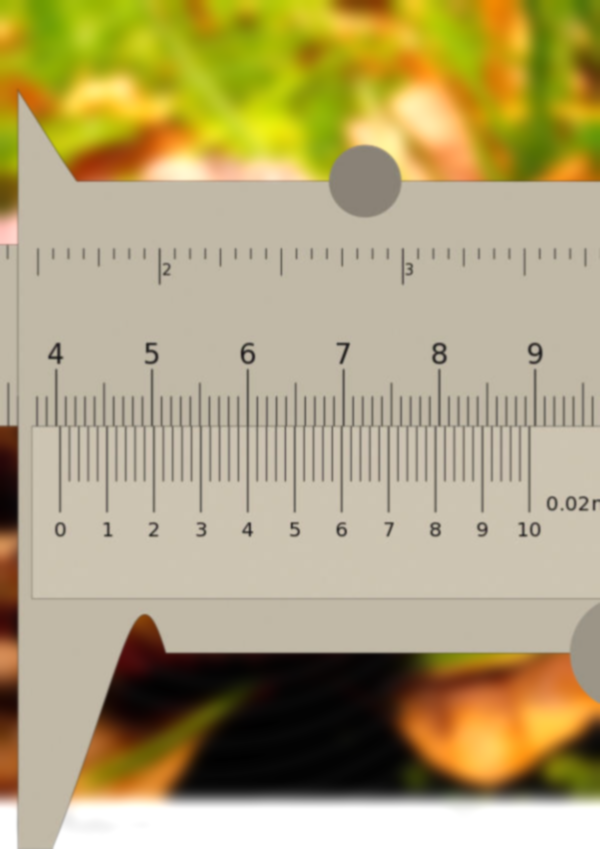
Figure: 40.4mm
